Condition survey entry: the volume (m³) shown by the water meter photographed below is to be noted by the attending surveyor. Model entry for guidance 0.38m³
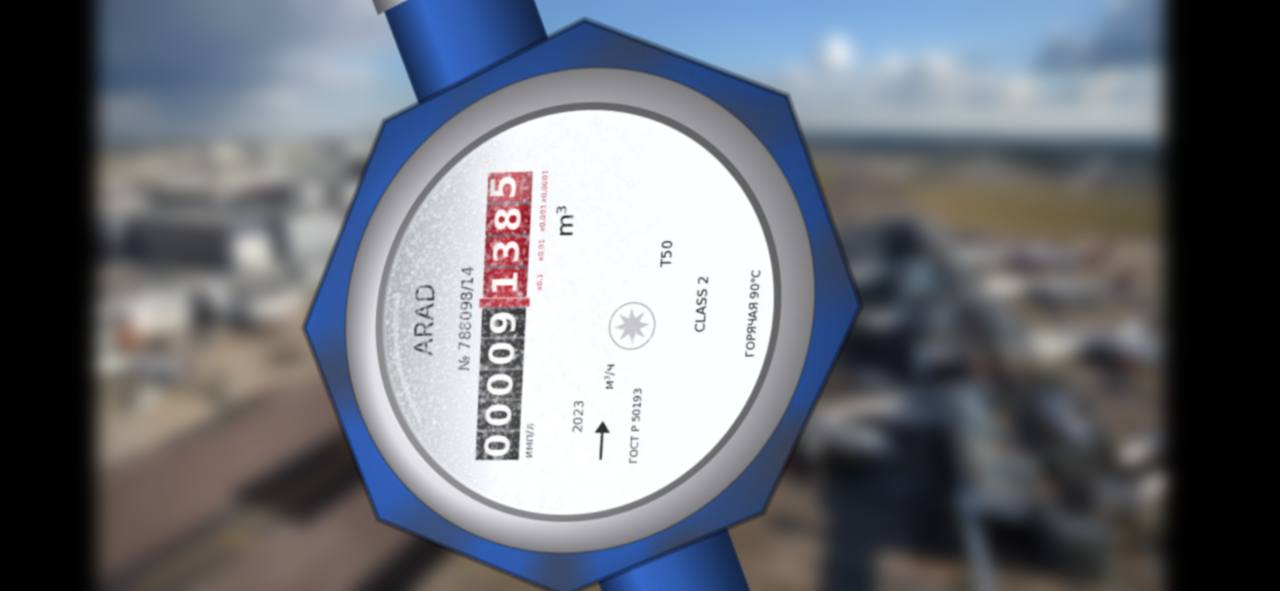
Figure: 9.1385m³
